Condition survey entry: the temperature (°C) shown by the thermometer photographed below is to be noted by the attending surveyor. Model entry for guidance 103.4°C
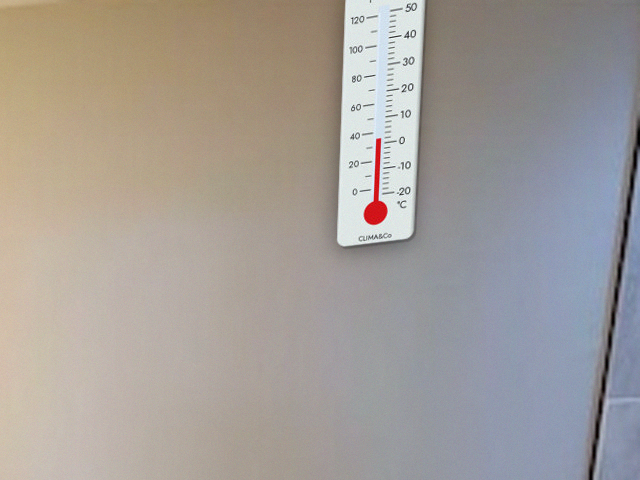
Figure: 2°C
